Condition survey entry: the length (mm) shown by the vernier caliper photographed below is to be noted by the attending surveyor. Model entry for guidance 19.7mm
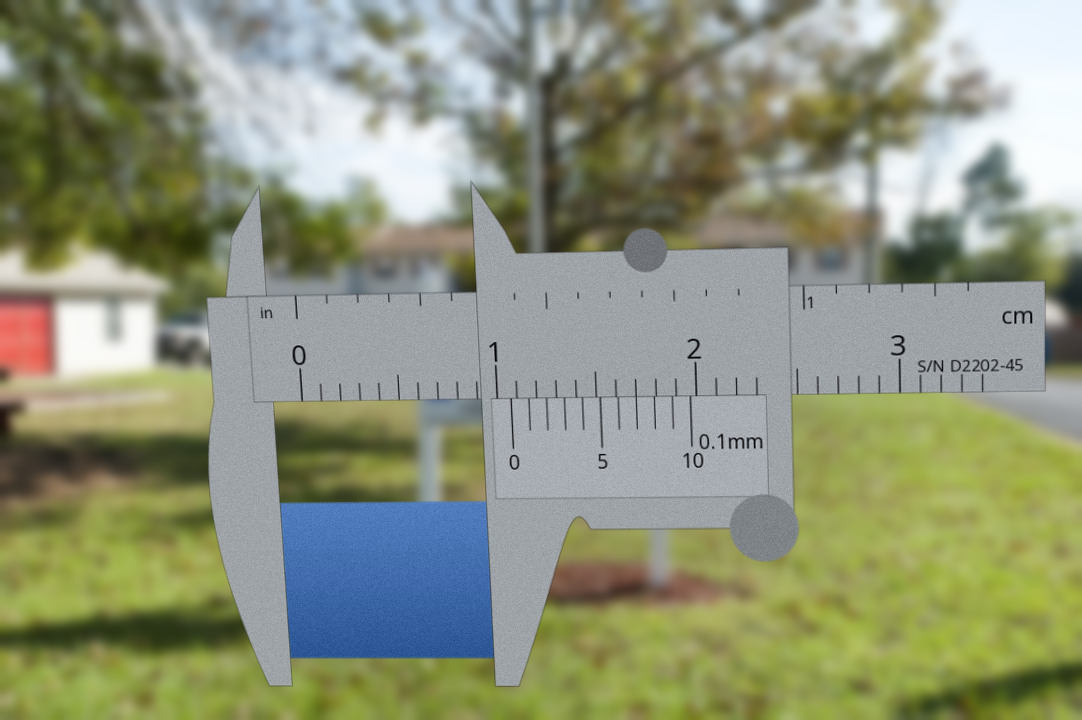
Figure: 10.7mm
